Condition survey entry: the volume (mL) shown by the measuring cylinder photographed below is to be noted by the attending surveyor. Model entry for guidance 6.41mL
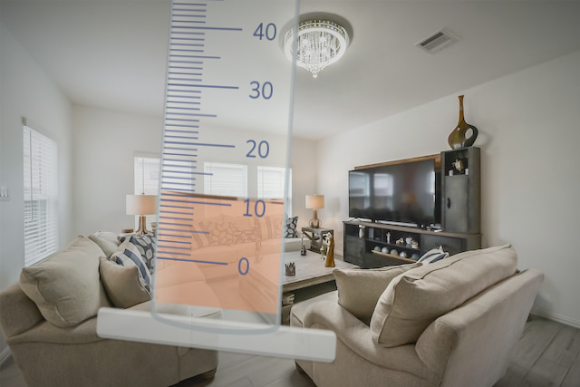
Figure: 11mL
